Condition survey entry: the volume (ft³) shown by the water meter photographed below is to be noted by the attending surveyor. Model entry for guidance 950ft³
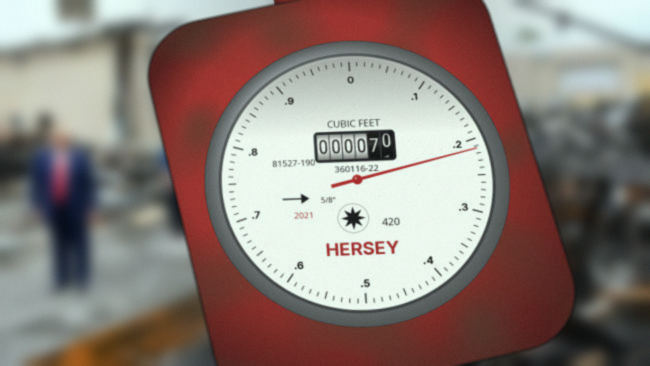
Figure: 70.21ft³
